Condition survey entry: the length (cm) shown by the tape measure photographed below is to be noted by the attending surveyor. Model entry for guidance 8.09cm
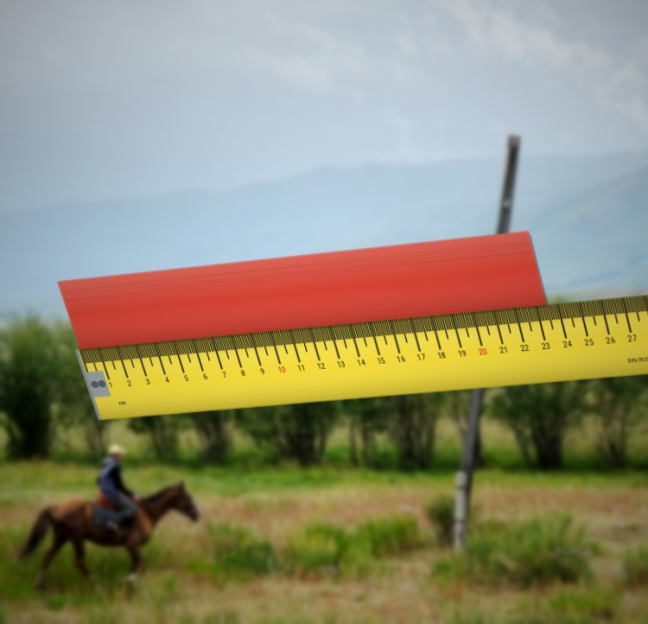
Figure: 23.5cm
